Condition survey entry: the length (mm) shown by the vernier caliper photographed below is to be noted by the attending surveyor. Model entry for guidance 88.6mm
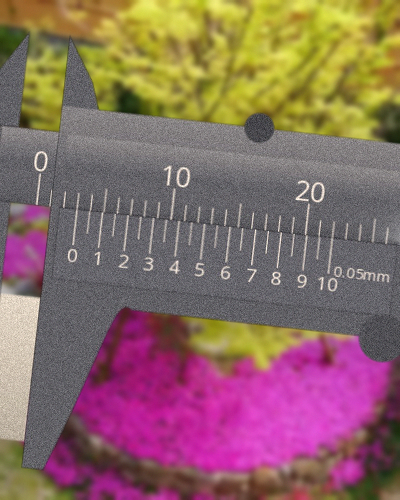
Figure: 3.0mm
